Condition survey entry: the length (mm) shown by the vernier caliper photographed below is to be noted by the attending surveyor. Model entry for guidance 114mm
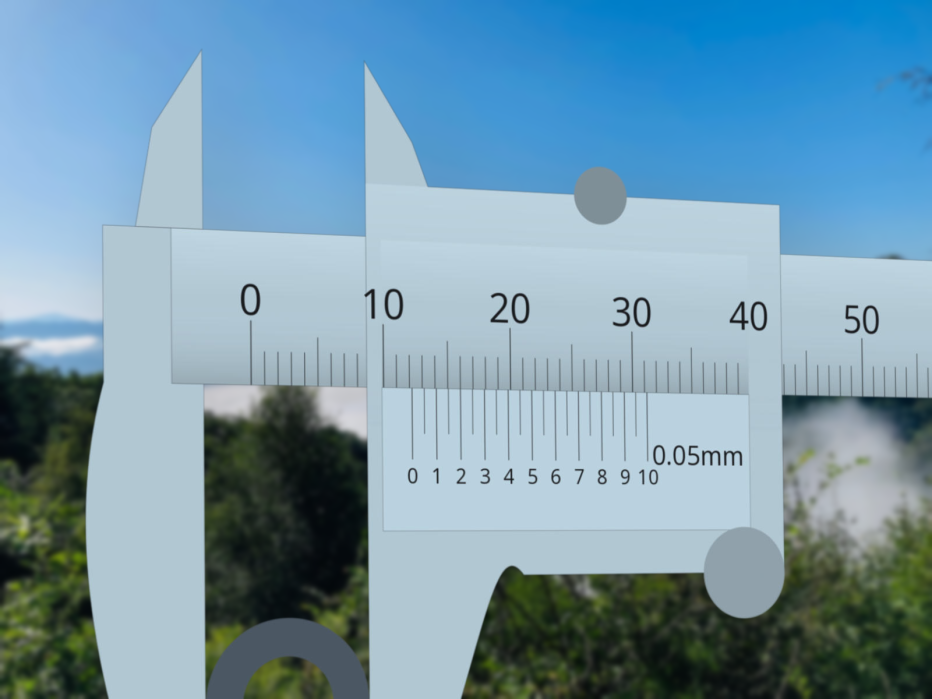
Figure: 12.2mm
